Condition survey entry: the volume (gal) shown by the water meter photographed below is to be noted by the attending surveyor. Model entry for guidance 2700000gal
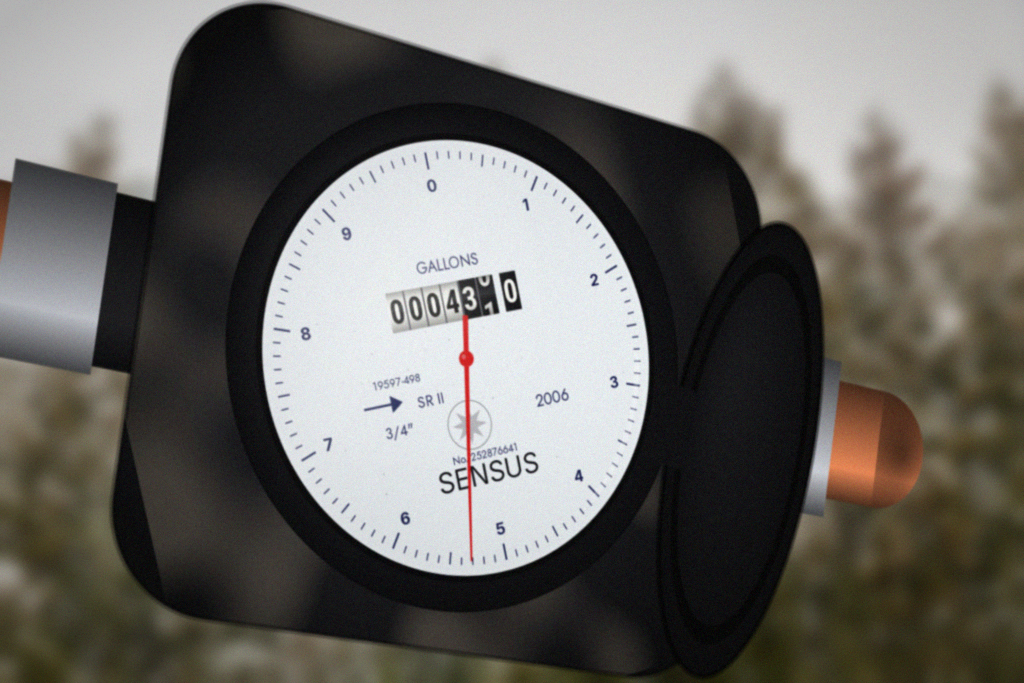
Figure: 4305.3gal
